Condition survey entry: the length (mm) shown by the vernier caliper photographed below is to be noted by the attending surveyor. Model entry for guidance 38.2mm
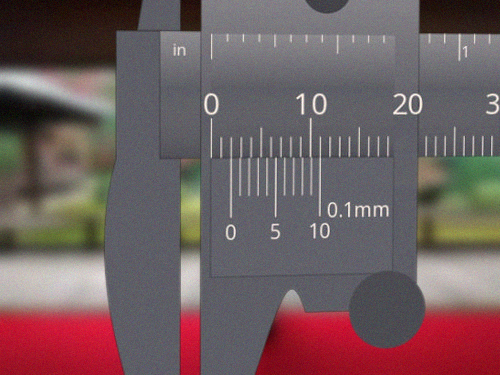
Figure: 2.0mm
